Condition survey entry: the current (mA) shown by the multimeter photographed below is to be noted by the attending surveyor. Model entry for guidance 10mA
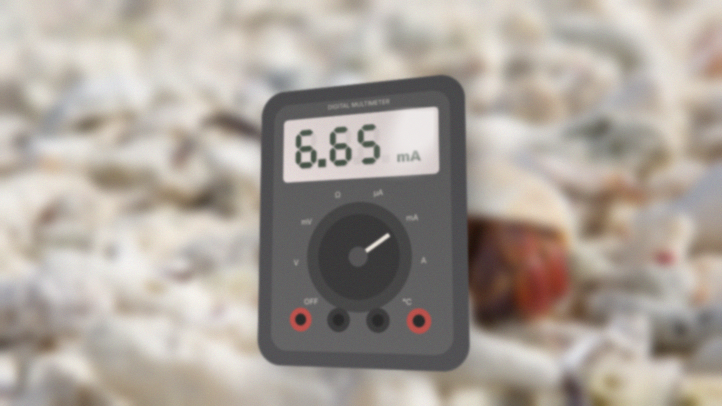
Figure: 6.65mA
